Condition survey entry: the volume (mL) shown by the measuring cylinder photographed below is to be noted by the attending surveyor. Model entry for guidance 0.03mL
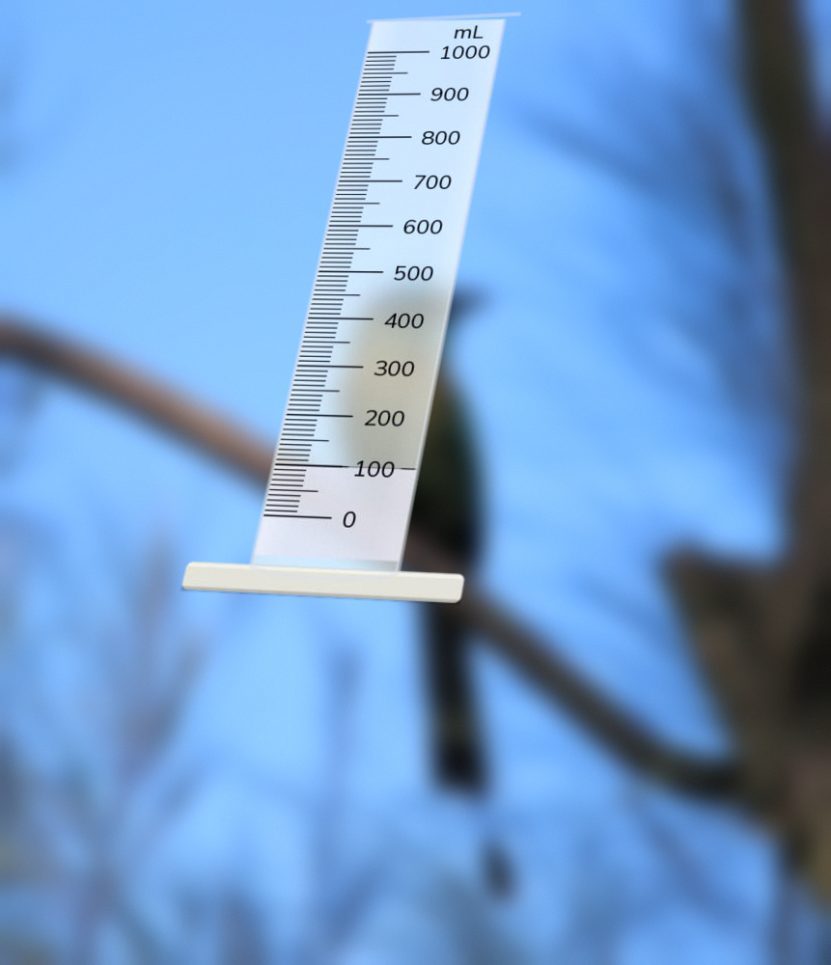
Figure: 100mL
